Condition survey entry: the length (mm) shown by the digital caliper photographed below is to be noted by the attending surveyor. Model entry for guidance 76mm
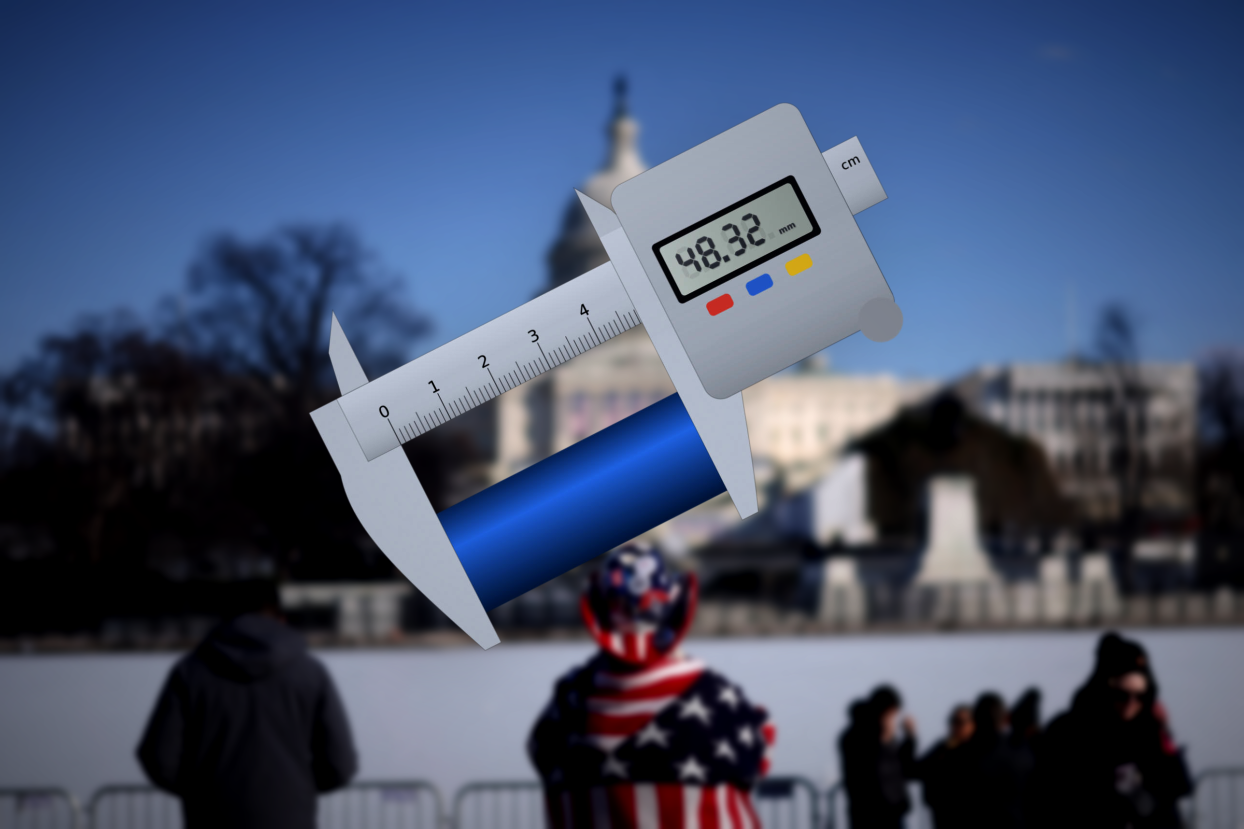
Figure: 48.32mm
